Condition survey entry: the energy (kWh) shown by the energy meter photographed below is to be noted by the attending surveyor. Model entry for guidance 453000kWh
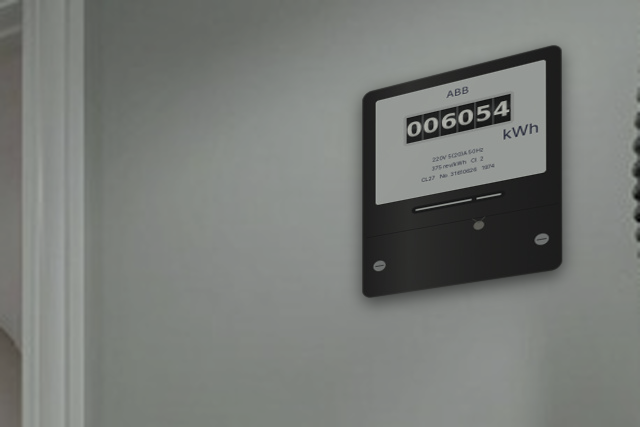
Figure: 6054kWh
